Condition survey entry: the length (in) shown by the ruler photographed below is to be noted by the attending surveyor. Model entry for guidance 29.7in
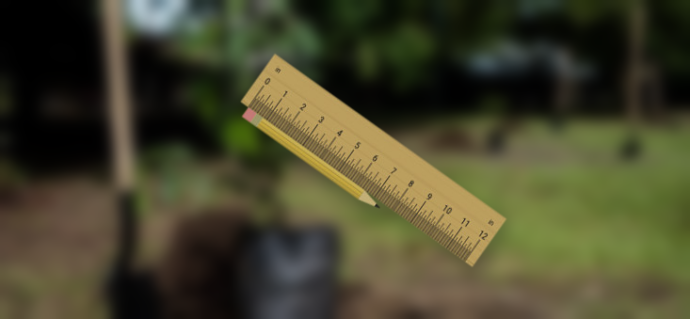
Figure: 7.5in
